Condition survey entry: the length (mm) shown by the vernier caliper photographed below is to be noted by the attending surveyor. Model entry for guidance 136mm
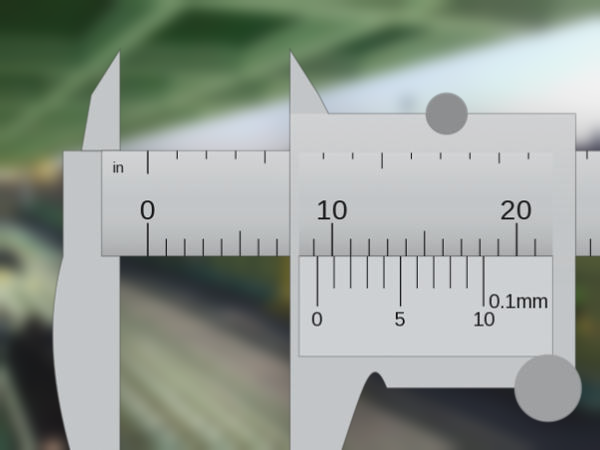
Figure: 9.2mm
